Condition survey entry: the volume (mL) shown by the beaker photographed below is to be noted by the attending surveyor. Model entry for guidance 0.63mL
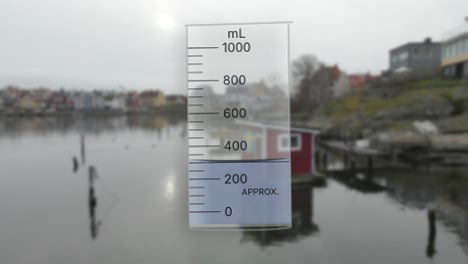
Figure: 300mL
